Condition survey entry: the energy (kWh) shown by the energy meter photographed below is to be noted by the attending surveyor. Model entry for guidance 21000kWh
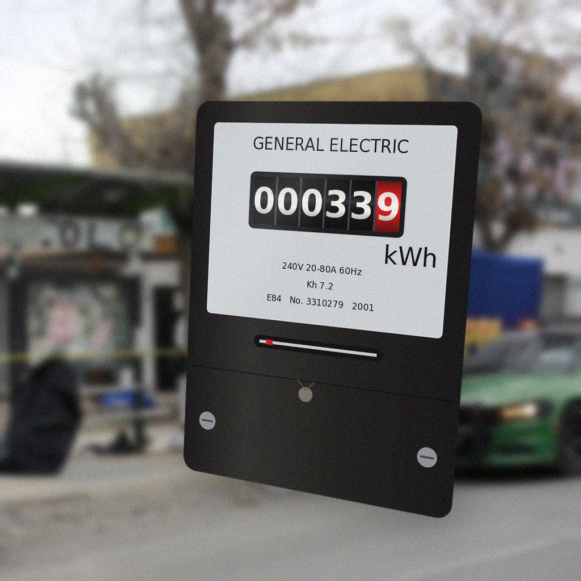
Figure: 33.9kWh
